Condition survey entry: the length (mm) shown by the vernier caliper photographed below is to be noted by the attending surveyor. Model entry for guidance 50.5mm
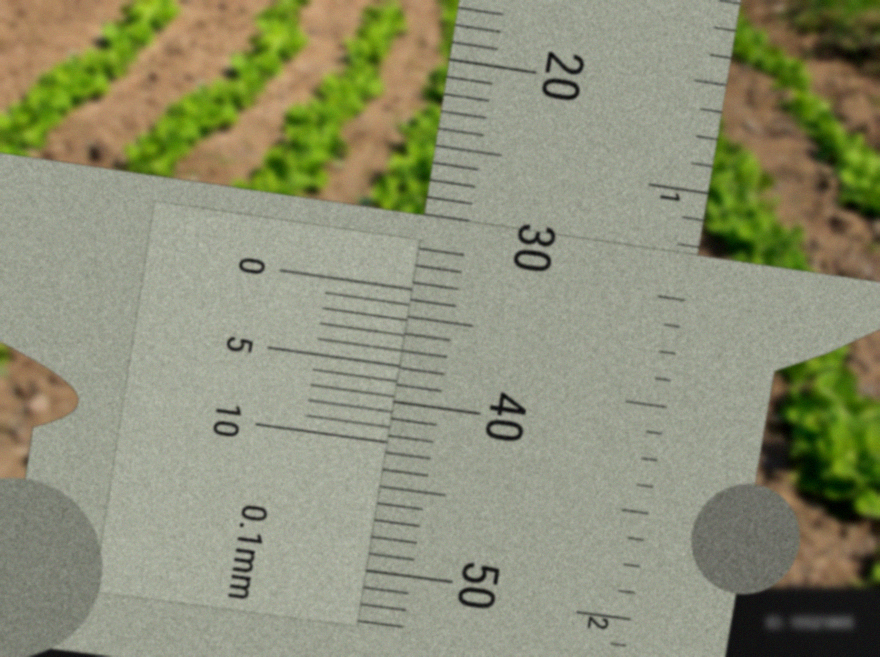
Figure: 33.4mm
